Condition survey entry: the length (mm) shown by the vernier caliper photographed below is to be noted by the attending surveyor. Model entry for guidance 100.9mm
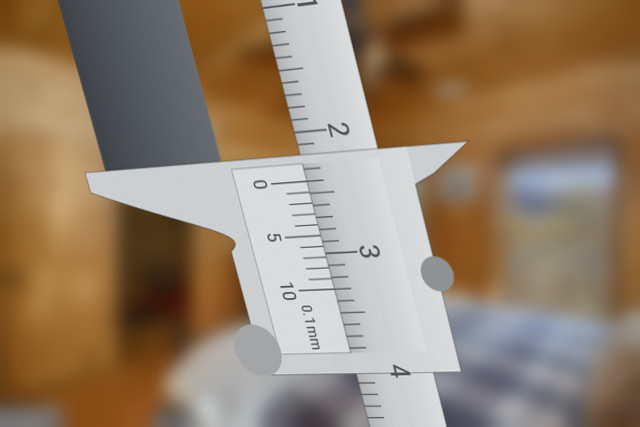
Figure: 24.0mm
